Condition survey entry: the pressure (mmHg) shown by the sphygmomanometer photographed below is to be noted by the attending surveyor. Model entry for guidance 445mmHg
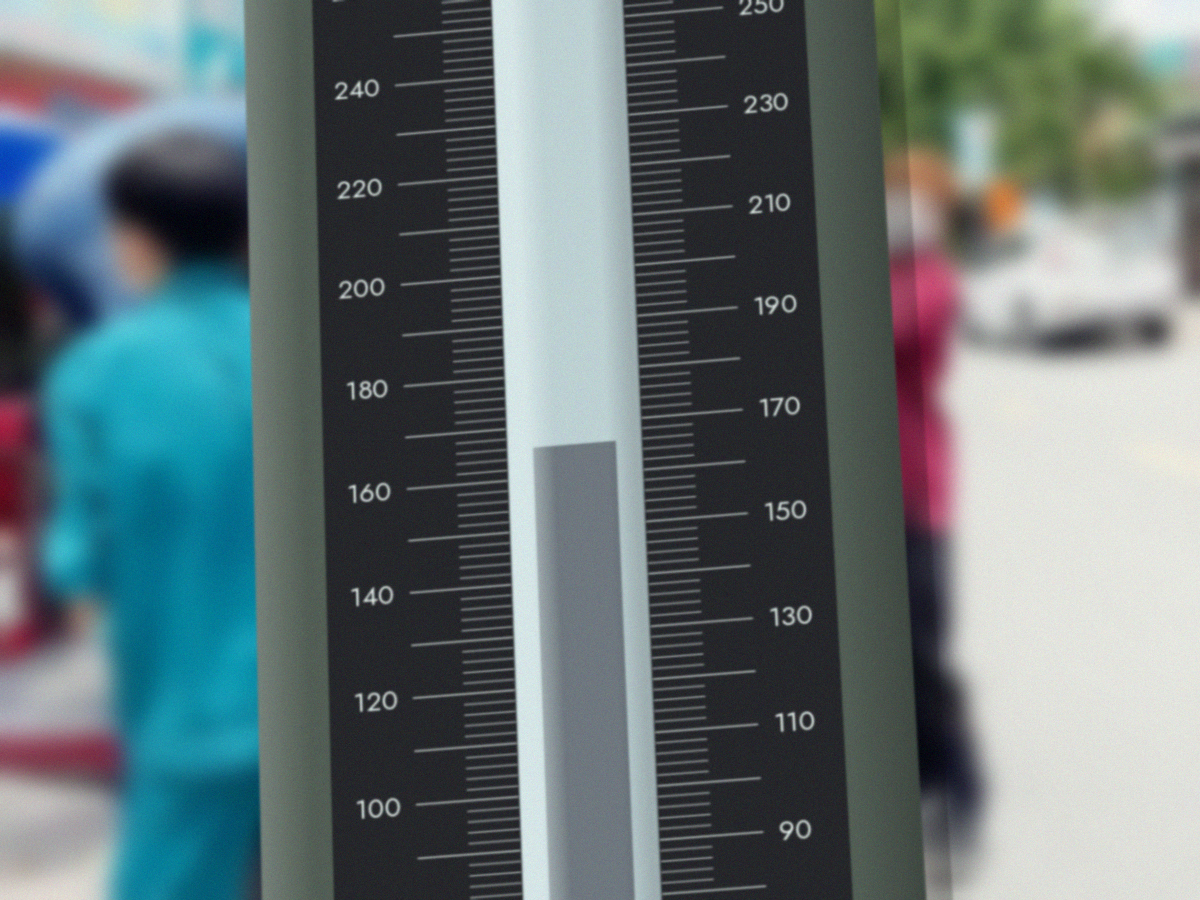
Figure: 166mmHg
